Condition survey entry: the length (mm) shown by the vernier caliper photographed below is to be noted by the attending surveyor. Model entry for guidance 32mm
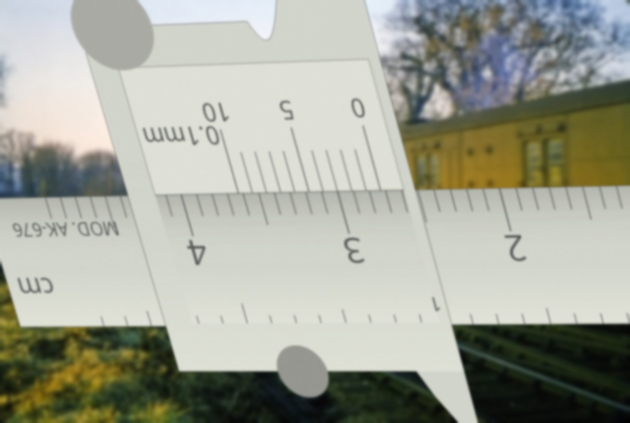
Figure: 27.3mm
